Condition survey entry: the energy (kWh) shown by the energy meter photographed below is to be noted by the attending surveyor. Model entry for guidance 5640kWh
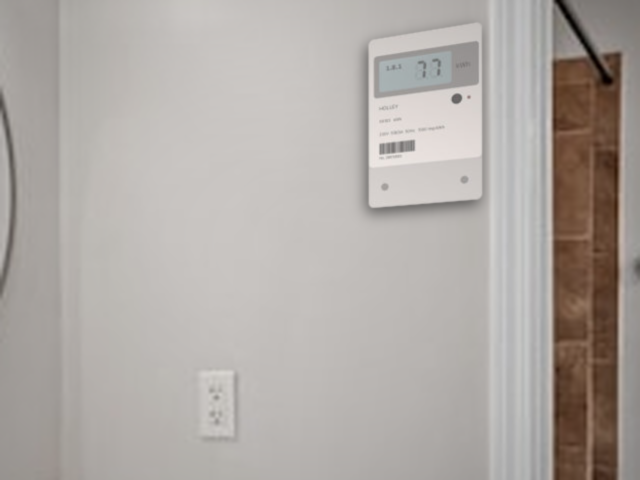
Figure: 77kWh
